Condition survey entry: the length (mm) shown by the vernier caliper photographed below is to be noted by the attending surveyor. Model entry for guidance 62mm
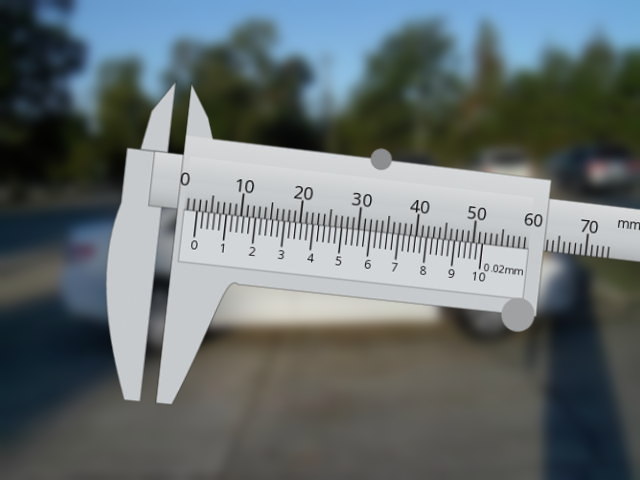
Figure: 2.6mm
